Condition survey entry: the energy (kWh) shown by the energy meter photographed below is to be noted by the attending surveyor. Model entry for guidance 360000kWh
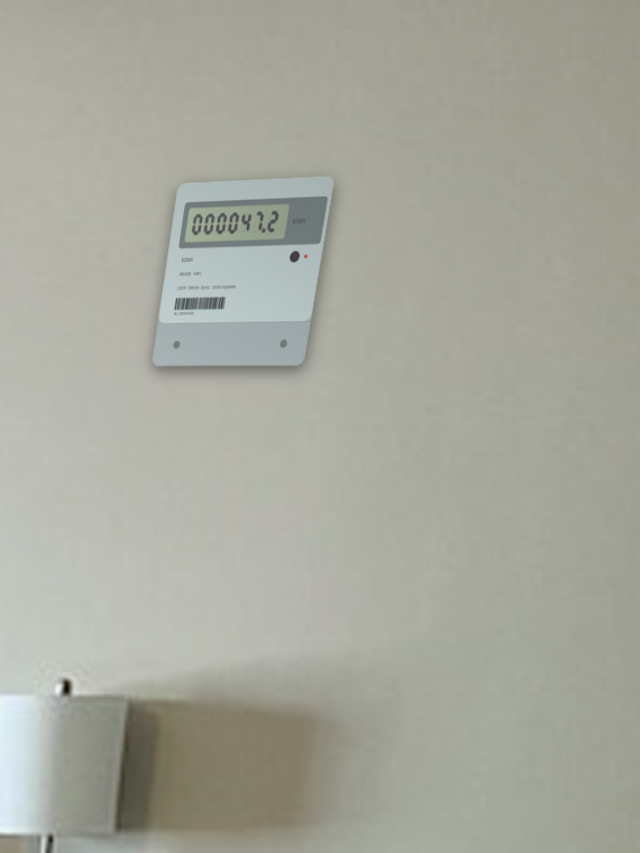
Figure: 47.2kWh
